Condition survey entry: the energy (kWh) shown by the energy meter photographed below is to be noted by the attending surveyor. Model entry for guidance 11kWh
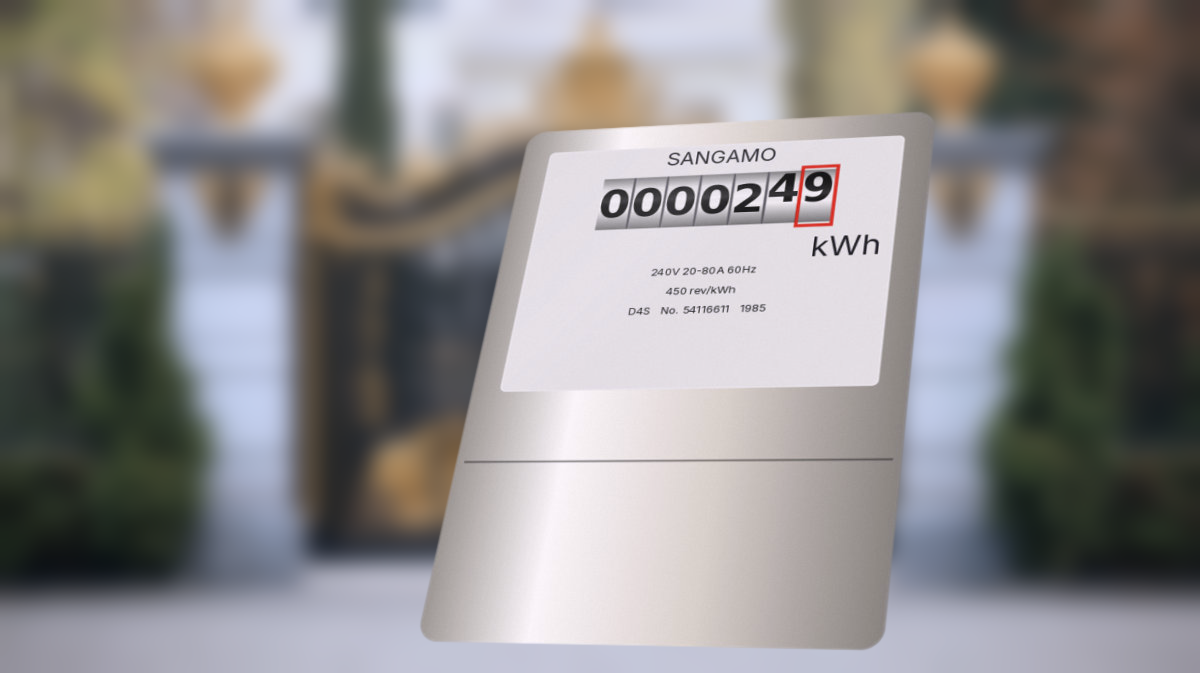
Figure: 24.9kWh
